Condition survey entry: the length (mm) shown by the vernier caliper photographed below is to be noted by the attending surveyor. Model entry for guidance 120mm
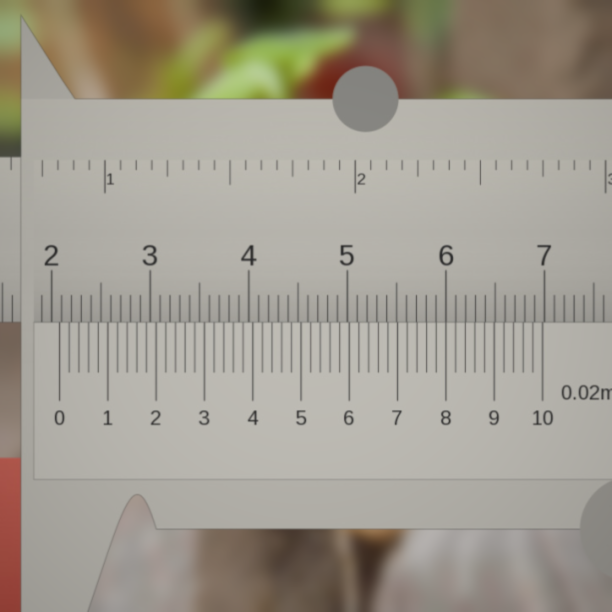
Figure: 20.8mm
